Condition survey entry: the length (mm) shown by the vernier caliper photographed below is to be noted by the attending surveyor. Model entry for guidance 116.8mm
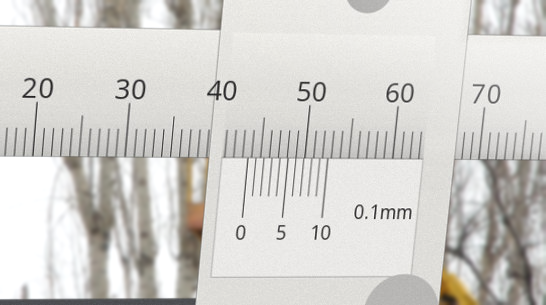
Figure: 43.6mm
